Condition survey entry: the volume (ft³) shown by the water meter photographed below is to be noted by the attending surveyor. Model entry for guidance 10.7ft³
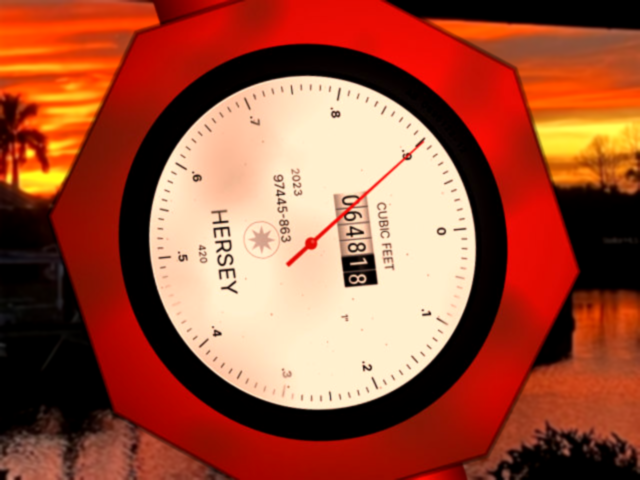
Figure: 64817.90ft³
